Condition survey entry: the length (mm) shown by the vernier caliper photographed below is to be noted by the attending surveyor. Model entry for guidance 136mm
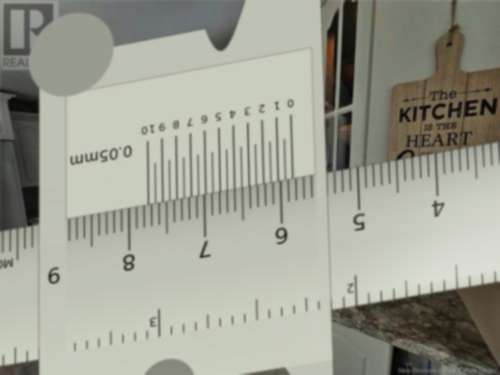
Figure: 58.4mm
